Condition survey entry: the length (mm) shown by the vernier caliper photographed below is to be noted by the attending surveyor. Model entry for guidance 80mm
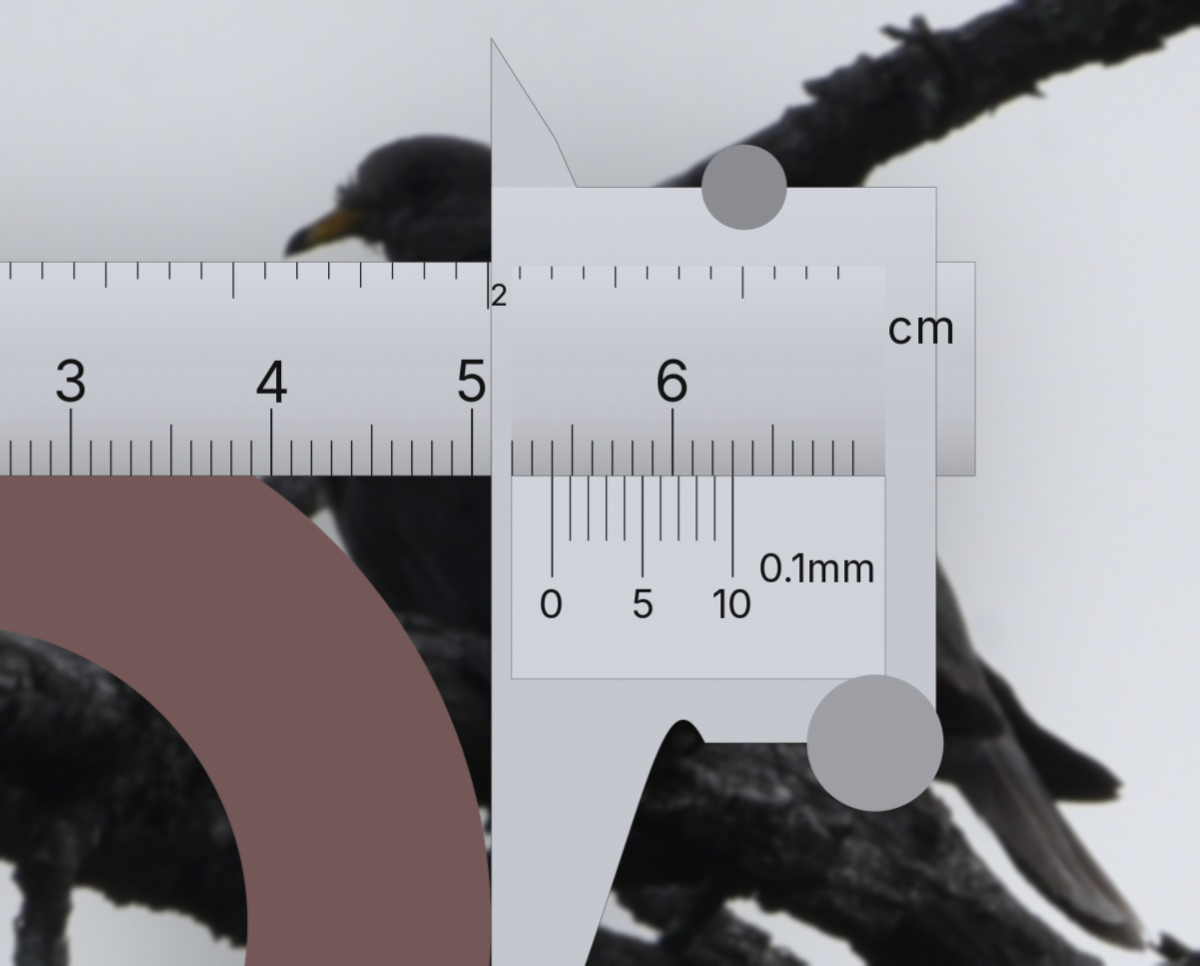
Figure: 54.0mm
